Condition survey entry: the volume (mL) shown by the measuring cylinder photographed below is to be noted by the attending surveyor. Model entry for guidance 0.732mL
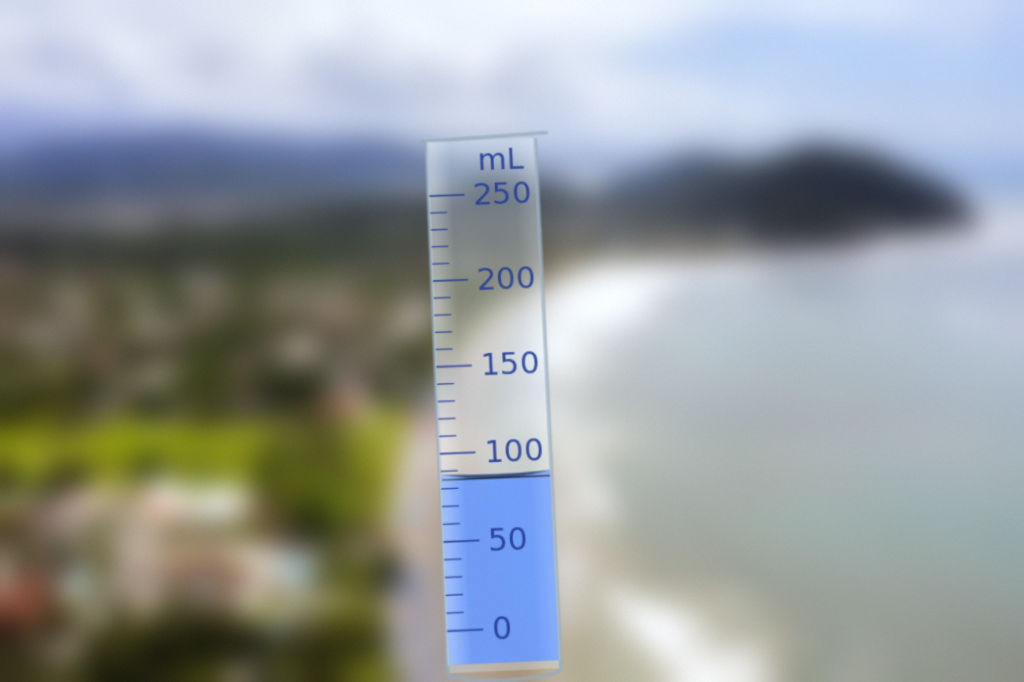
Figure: 85mL
